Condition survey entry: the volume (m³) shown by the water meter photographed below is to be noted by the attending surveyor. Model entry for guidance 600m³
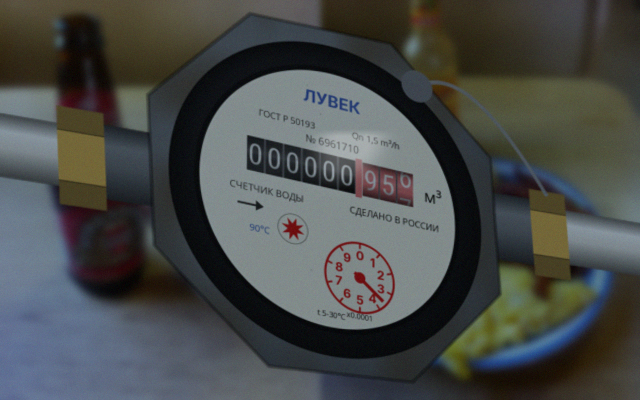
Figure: 0.9563m³
